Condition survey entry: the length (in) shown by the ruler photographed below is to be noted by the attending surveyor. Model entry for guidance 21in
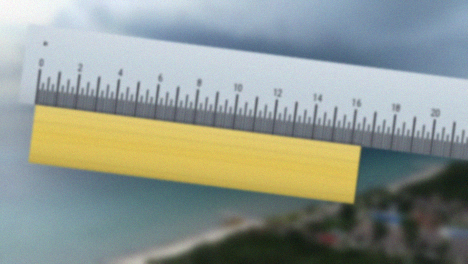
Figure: 16.5in
